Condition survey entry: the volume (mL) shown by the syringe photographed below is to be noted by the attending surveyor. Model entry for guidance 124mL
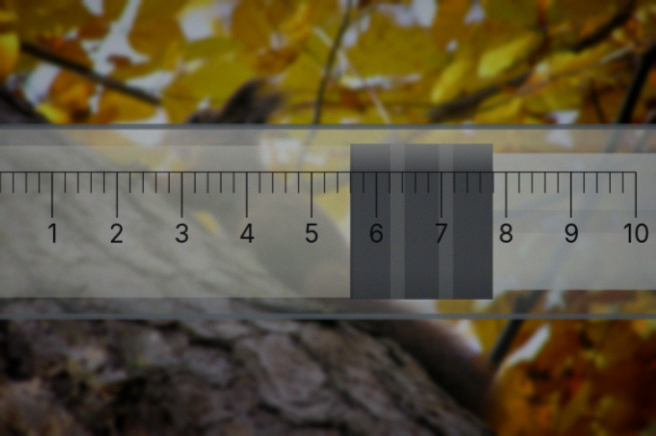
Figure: 5.6mL
